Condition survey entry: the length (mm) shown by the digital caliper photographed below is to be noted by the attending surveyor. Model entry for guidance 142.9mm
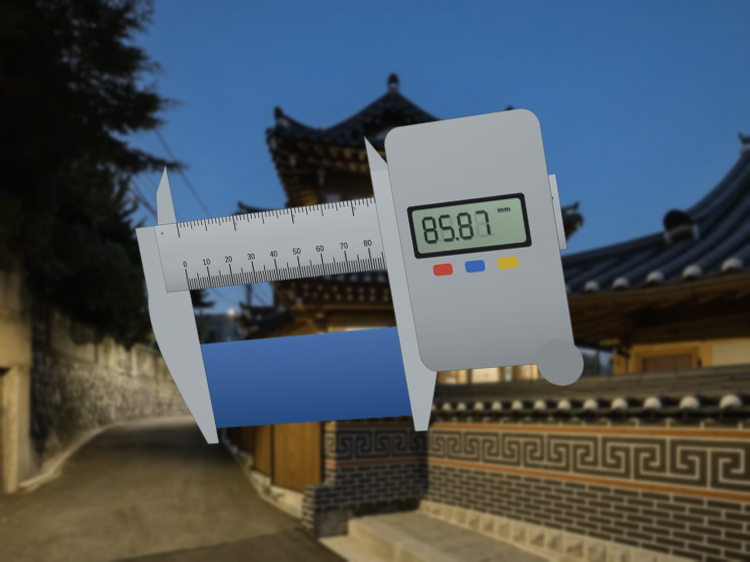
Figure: 85.87mm
